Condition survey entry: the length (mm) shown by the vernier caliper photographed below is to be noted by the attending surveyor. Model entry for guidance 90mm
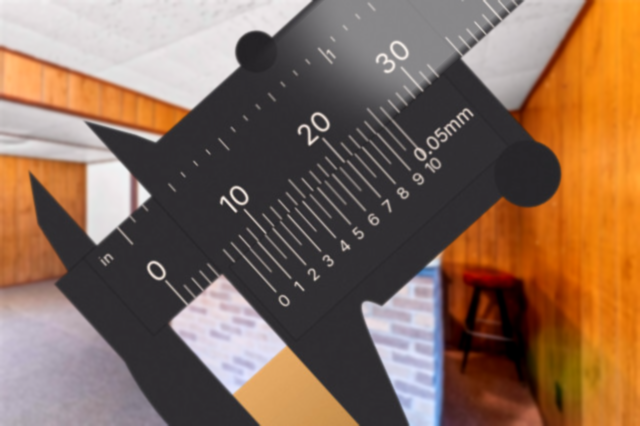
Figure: 7.0mm
